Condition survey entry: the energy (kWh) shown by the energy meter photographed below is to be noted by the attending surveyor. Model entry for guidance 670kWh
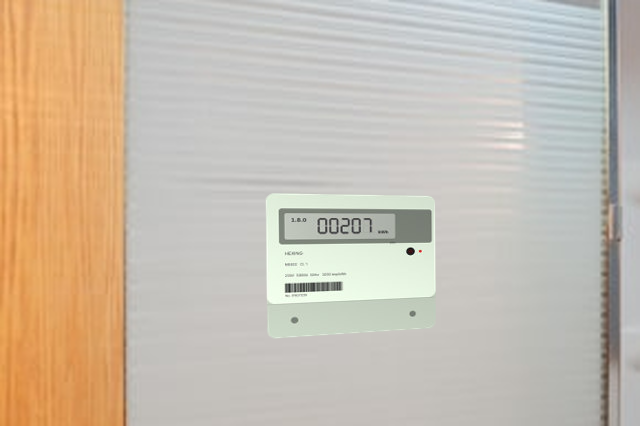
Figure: 207kWh
